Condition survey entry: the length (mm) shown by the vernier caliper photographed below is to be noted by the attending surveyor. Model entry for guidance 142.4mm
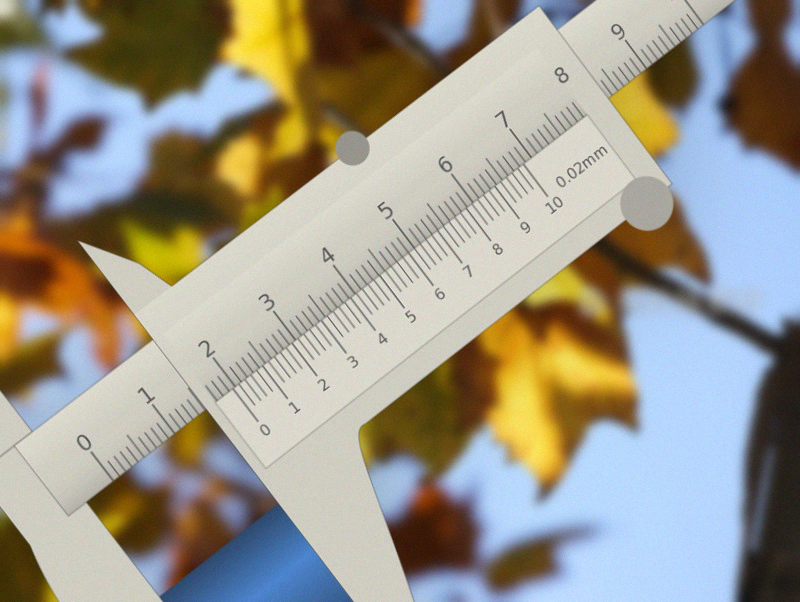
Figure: 19.6mm
